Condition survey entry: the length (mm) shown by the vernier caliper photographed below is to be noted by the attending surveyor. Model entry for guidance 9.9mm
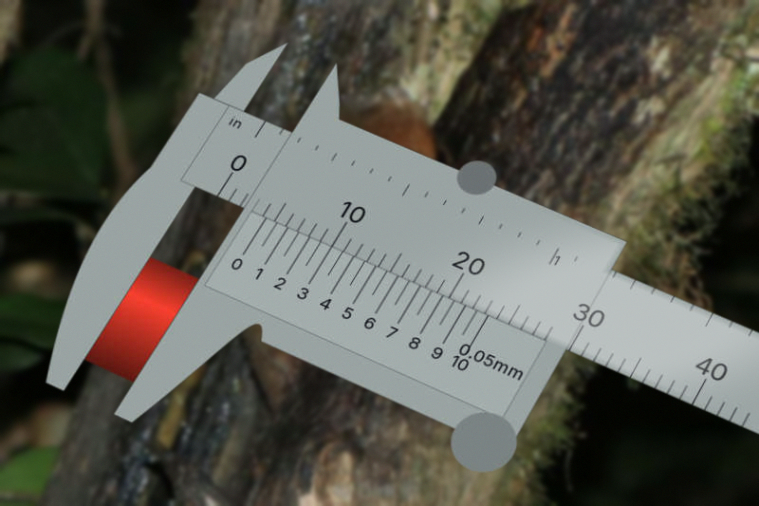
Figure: 4.3mm
